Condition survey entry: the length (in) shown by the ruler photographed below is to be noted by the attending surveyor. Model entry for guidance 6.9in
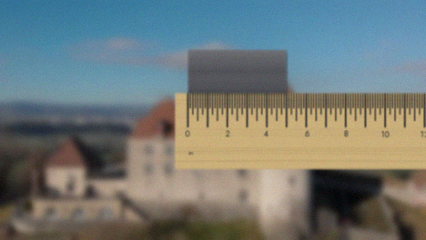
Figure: 5in
